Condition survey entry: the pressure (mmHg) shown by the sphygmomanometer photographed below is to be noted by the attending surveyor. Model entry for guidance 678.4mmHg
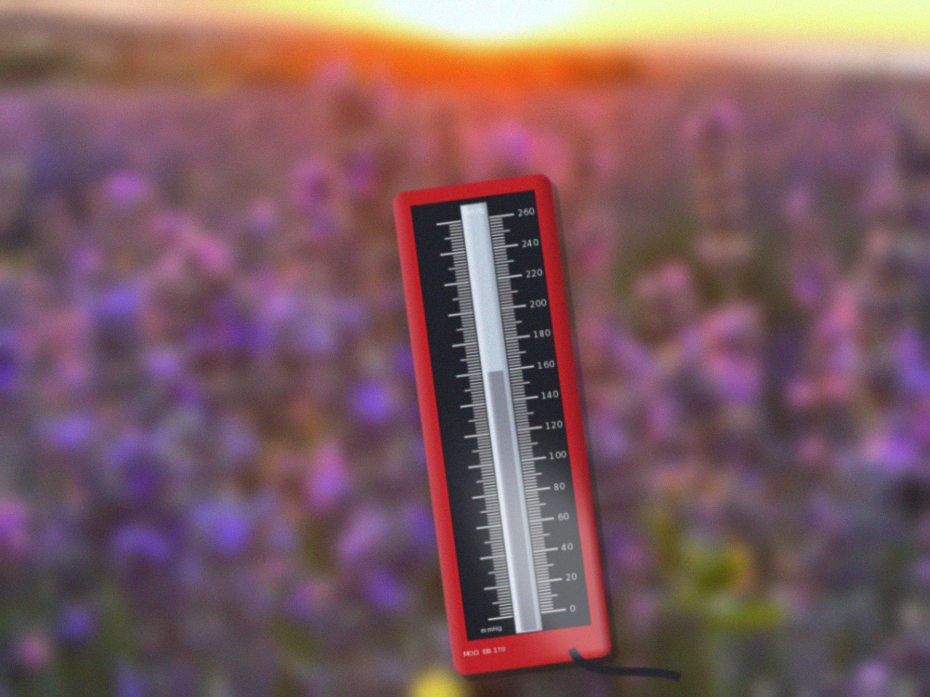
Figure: 160mmHg
